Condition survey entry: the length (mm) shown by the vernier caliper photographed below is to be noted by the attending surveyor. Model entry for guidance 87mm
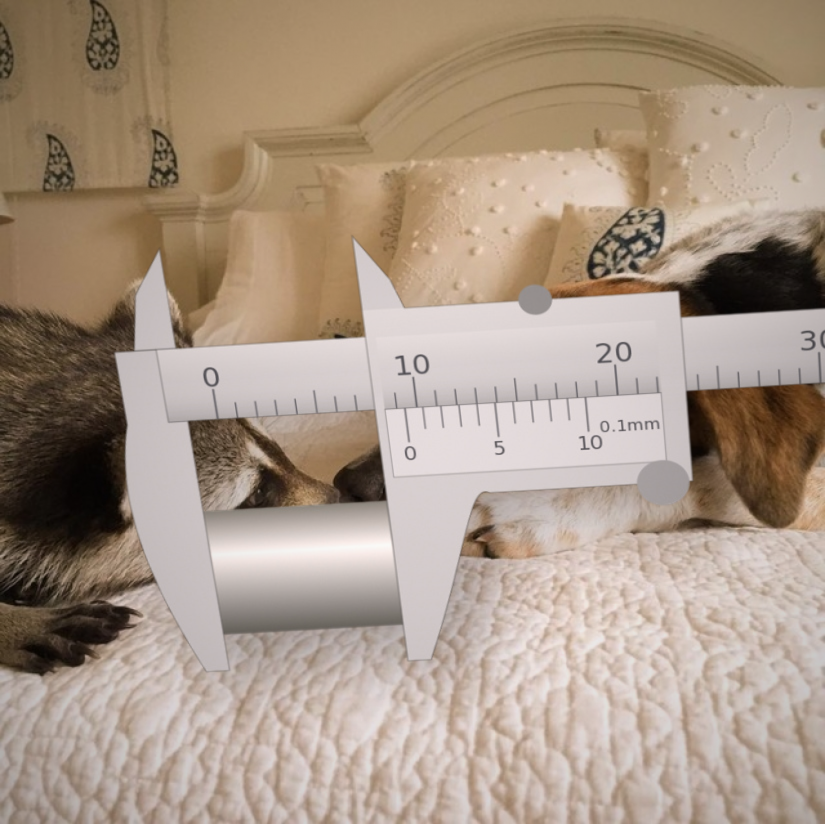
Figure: 9.4mm
